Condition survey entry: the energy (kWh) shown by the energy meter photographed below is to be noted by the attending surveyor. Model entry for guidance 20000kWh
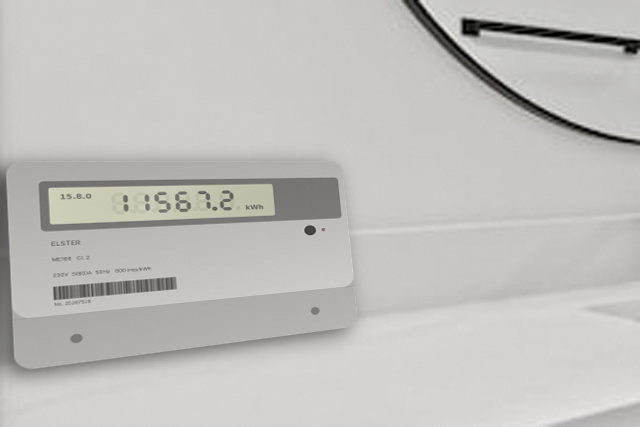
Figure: 11567.2kWh
